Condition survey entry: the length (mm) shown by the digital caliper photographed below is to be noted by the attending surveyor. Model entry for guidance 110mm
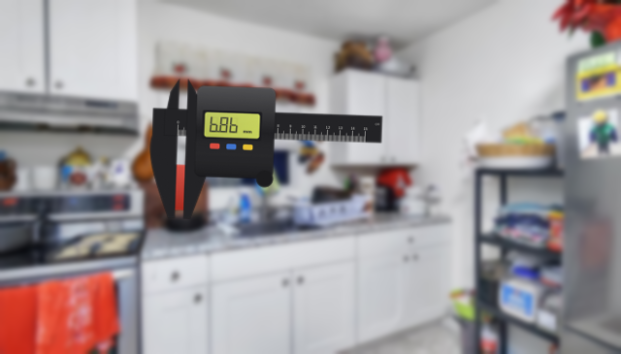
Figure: 6.86mm
